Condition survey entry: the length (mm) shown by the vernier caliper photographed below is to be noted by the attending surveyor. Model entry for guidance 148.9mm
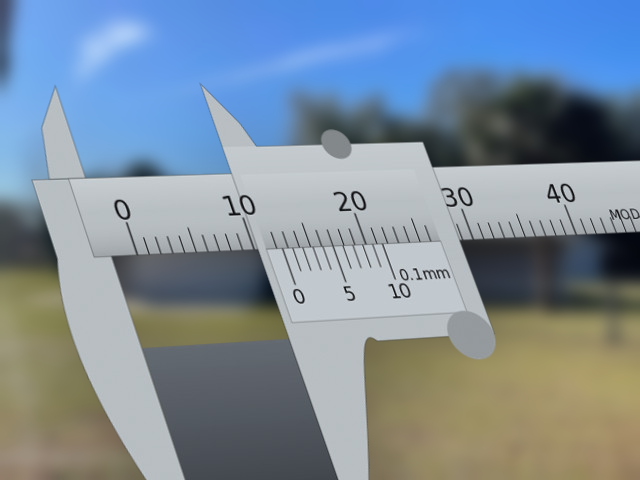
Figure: 12.5mm
